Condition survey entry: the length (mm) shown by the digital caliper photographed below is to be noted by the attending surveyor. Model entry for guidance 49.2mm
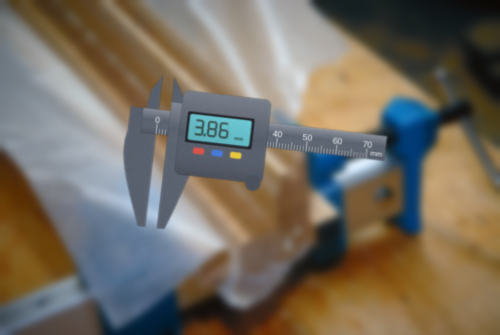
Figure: 3.86mm
